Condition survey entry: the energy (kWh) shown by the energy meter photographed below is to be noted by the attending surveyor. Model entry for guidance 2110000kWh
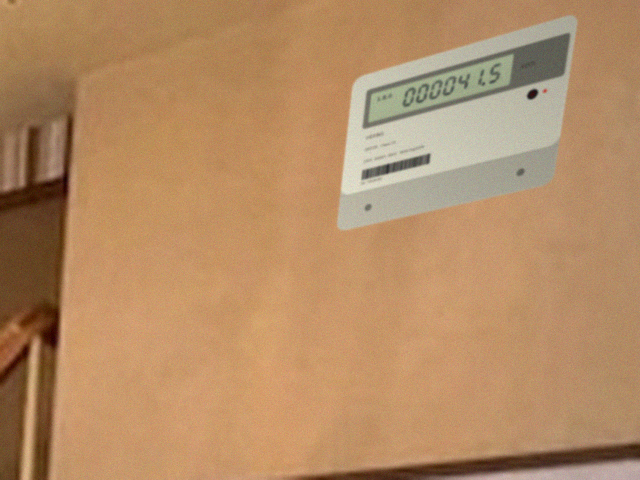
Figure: 41.5kWh
